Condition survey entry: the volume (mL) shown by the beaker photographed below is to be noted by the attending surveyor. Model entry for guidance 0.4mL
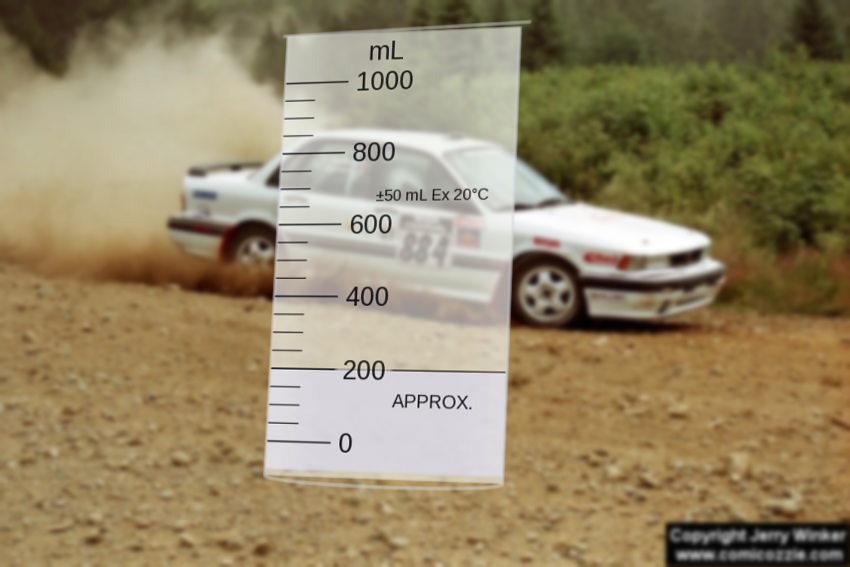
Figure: 200mL
